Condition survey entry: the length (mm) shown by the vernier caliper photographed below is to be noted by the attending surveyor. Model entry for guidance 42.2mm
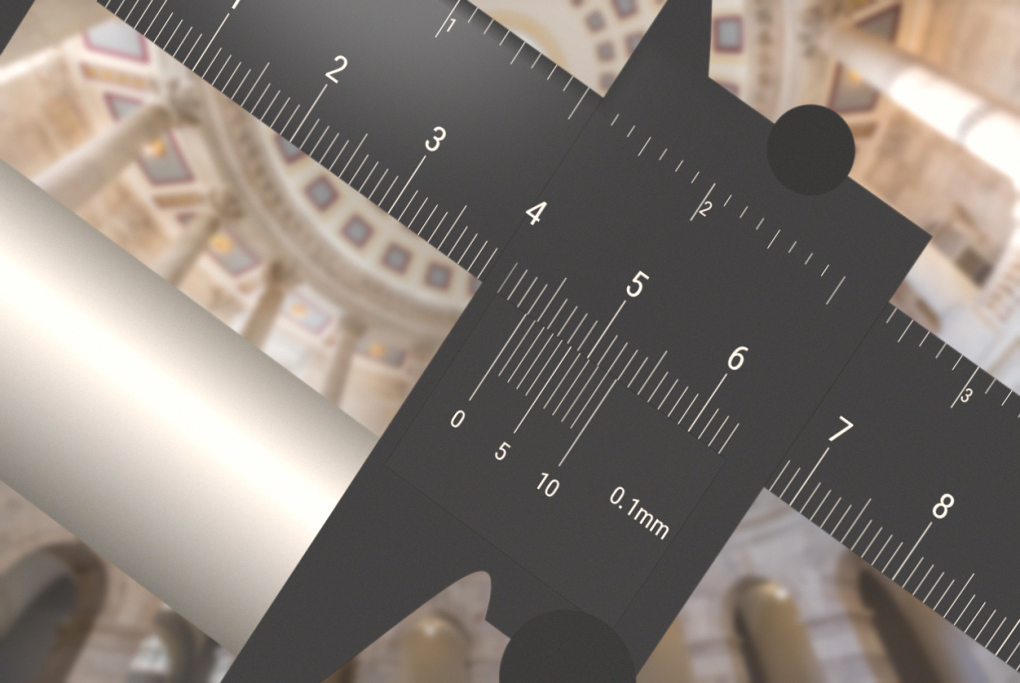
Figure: 43.9mm
